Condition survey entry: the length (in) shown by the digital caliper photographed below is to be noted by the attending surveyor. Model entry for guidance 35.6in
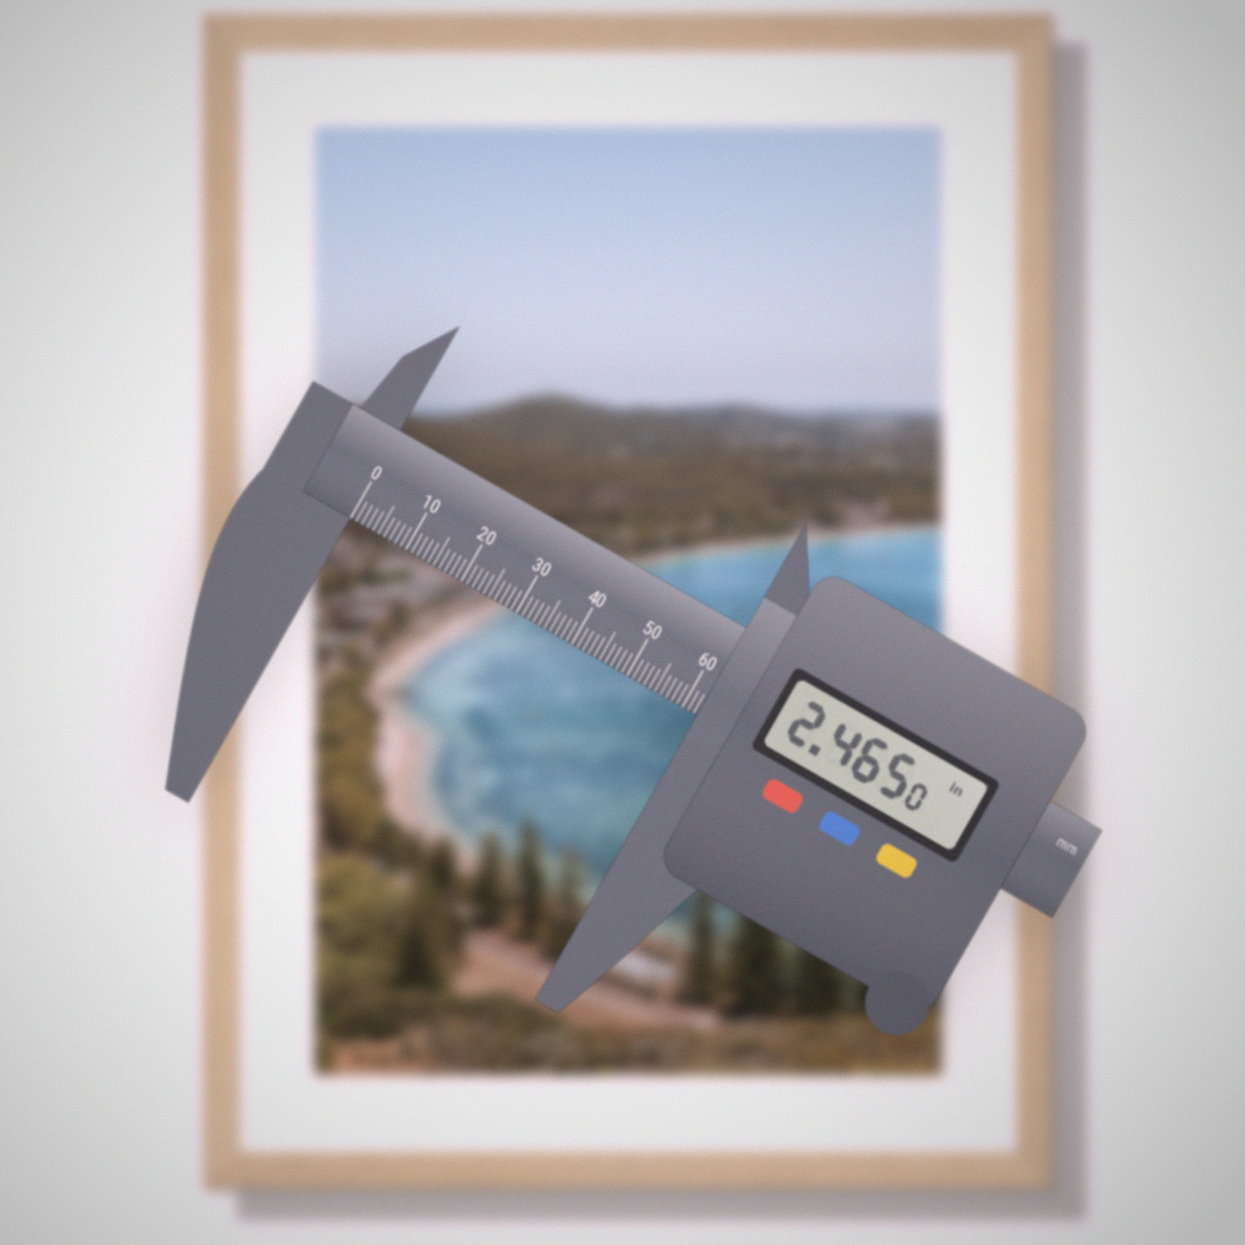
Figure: 2.4650in
